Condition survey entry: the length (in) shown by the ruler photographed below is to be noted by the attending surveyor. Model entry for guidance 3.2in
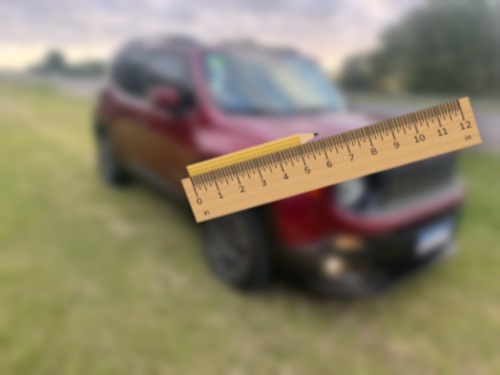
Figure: 6in
